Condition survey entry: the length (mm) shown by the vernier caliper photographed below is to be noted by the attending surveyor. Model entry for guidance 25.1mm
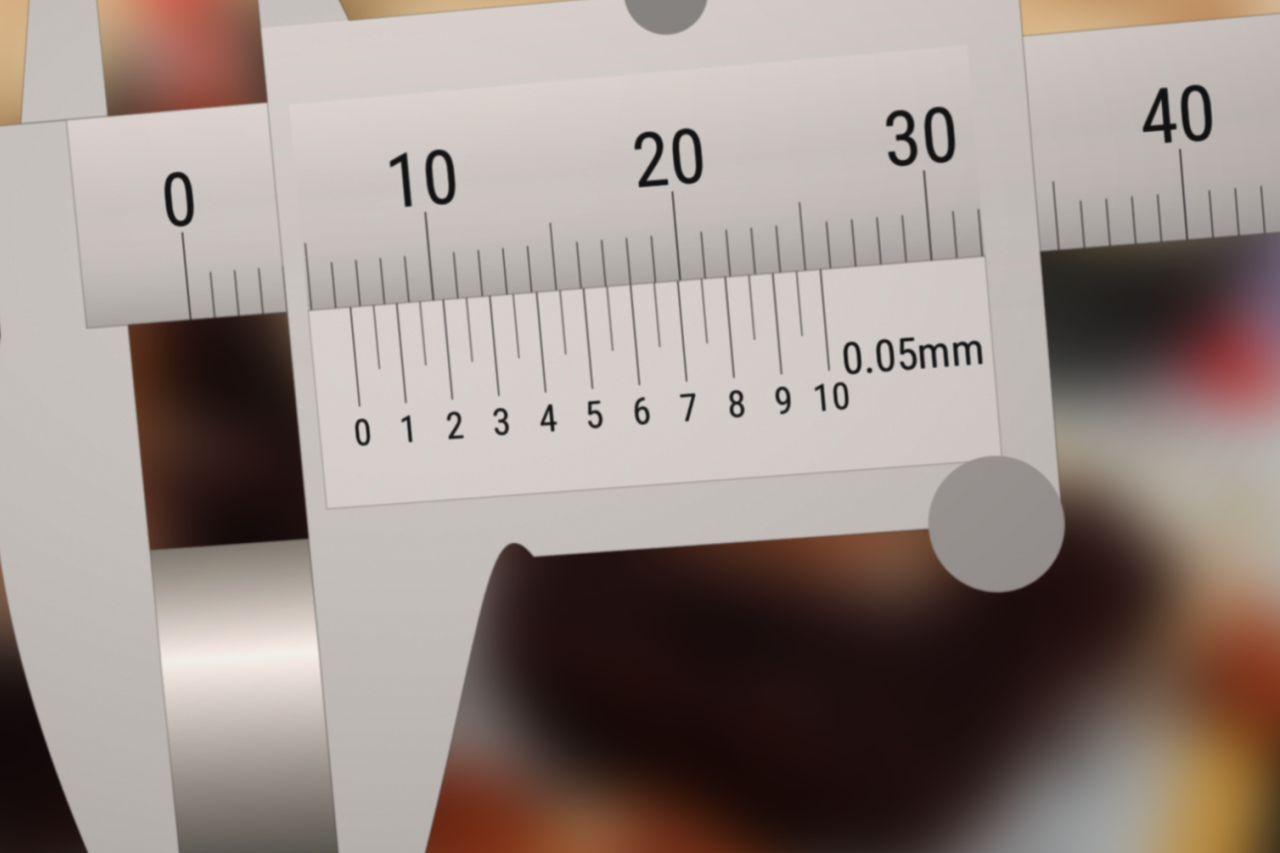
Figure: 6.6mm
